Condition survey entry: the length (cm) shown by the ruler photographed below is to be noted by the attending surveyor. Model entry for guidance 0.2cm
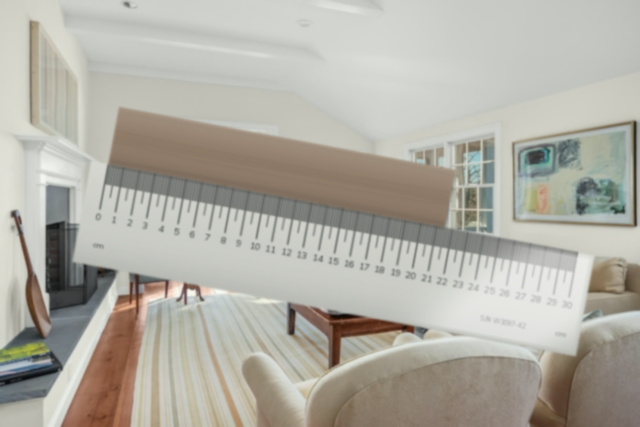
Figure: 21.5cm
